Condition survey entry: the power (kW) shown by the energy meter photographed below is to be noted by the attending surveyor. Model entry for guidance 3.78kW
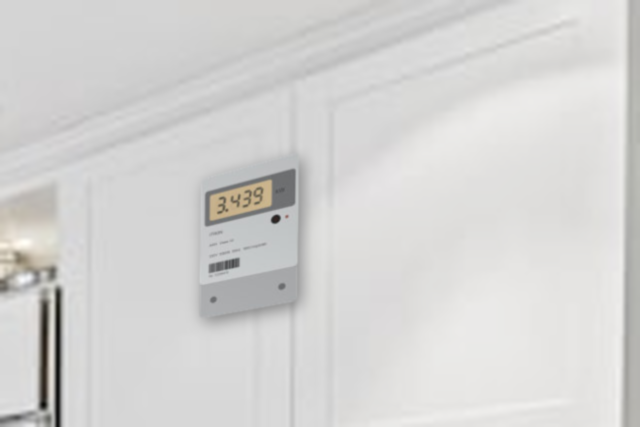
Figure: 3.439kW
